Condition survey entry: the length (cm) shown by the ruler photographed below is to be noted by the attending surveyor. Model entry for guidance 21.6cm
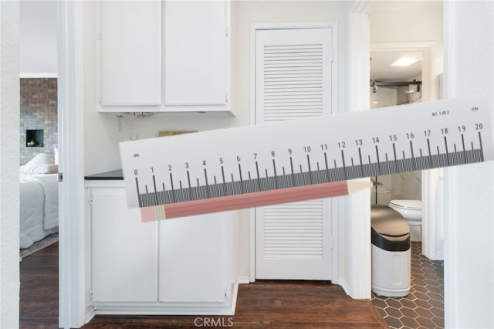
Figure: 14cm
